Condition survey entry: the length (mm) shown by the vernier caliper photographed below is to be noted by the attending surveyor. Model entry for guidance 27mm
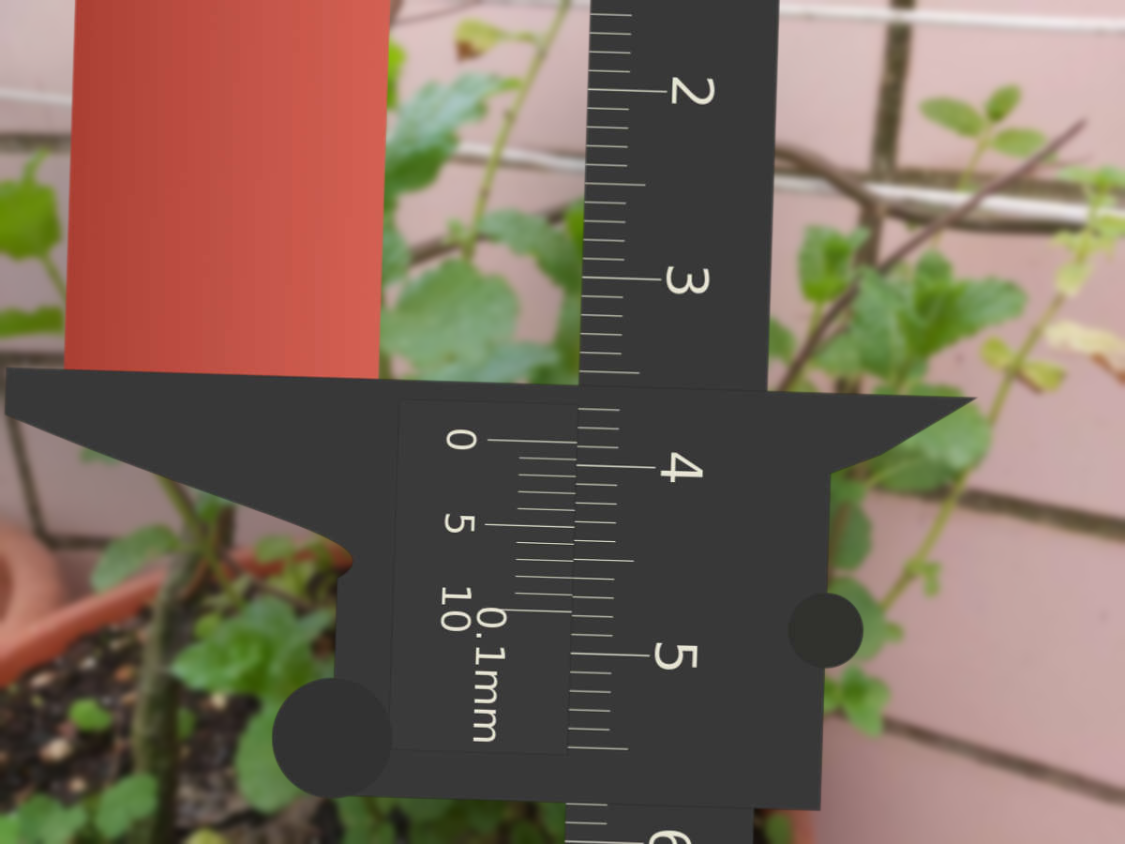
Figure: 38.8mm
